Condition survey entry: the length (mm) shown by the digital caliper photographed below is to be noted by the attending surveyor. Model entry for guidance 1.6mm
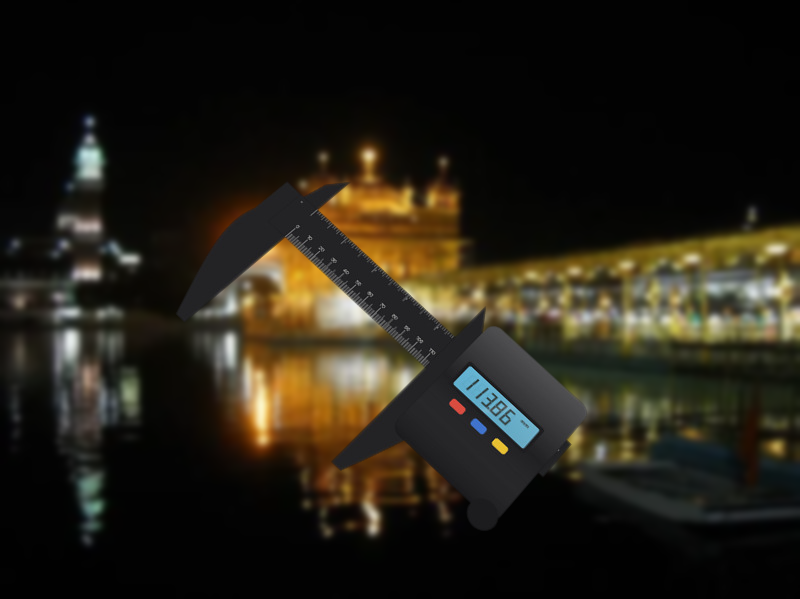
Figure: 113.86mm
